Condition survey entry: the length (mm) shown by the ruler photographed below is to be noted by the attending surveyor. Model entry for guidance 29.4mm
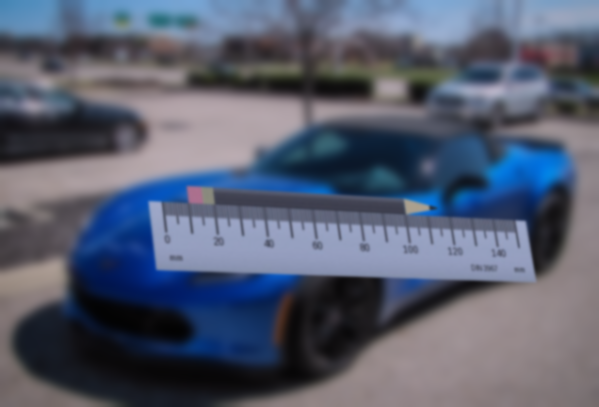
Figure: 105mm
